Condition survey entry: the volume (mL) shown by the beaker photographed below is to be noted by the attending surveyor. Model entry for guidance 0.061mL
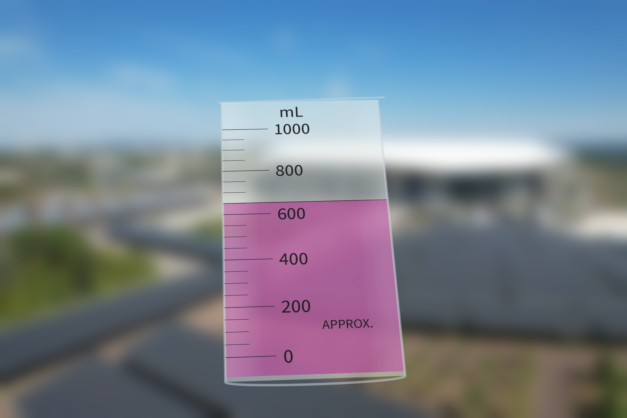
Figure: 650mL
